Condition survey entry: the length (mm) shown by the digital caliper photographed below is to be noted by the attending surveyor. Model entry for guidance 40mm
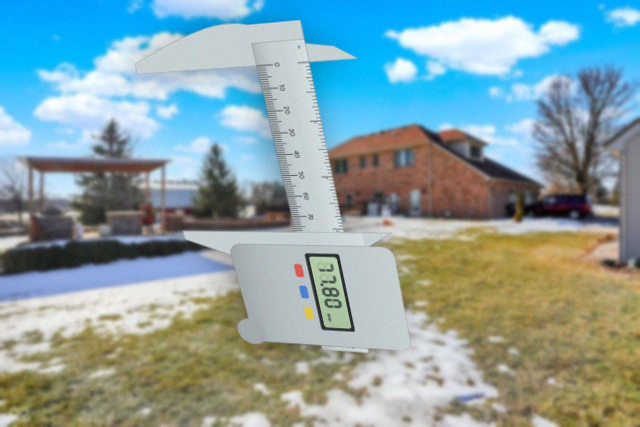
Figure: 77.80mm
